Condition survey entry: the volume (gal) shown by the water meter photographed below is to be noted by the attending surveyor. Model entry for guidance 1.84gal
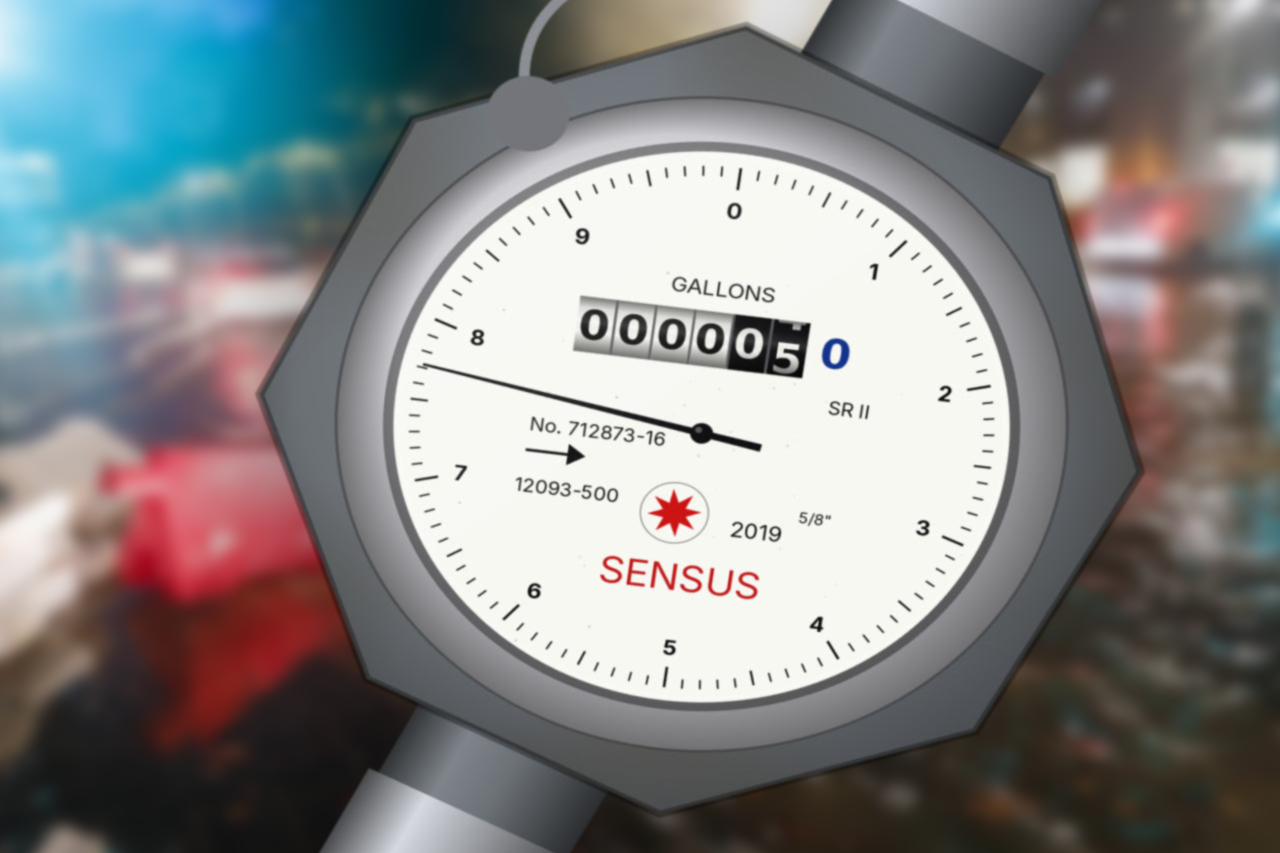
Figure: 47.7gal
